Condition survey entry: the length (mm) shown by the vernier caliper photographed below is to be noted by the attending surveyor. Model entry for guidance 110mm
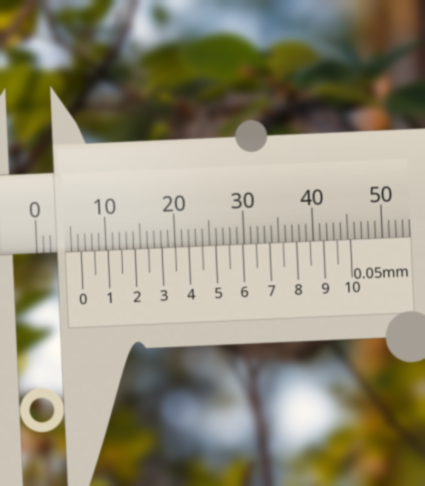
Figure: 6.4mm
